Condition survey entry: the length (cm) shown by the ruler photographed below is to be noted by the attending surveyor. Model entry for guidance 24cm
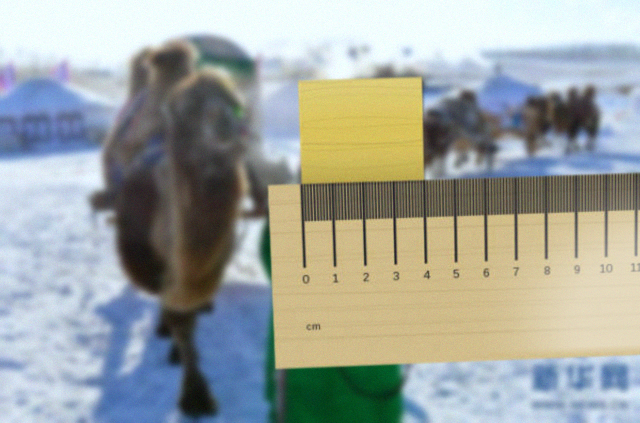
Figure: 4cm
